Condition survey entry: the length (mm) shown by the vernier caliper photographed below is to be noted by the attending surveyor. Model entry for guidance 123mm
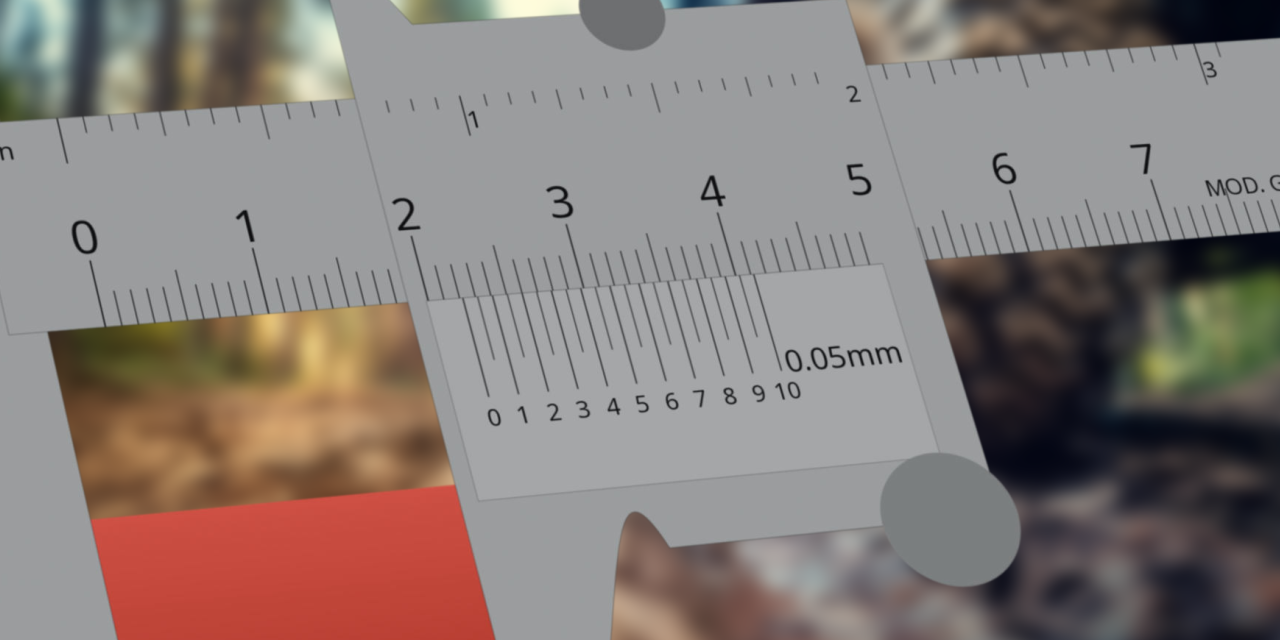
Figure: 22.2mm
